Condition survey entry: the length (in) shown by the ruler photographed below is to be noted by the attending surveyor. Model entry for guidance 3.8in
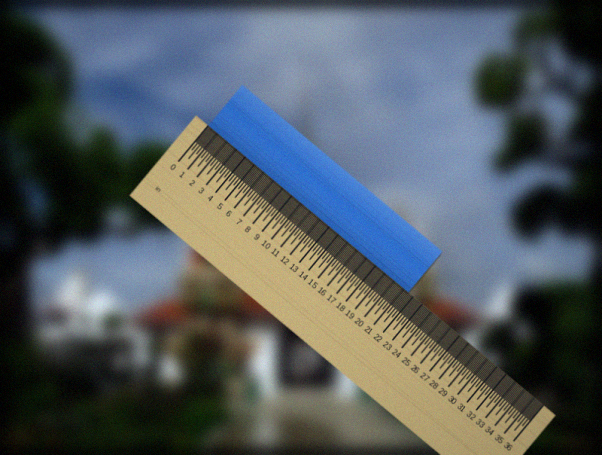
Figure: 21.5in
